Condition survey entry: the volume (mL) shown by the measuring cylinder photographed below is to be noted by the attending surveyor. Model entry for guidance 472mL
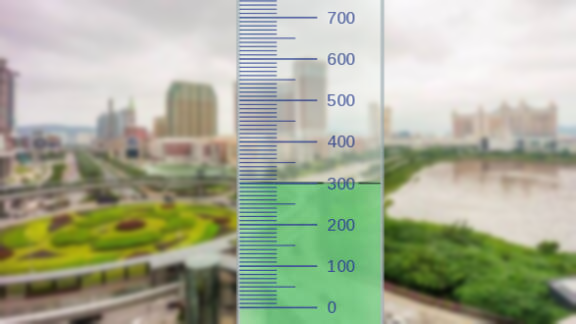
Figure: 300mL
